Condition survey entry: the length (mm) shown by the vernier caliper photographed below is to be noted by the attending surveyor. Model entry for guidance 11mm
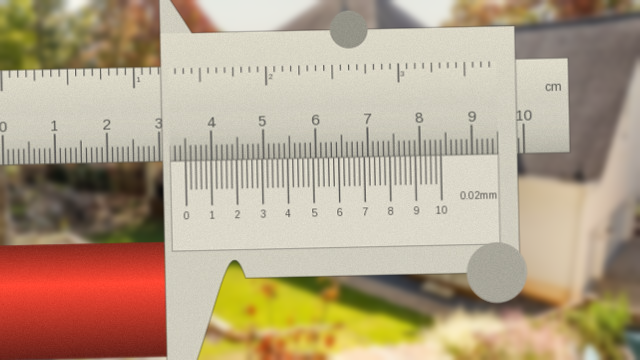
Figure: 35.0mm
